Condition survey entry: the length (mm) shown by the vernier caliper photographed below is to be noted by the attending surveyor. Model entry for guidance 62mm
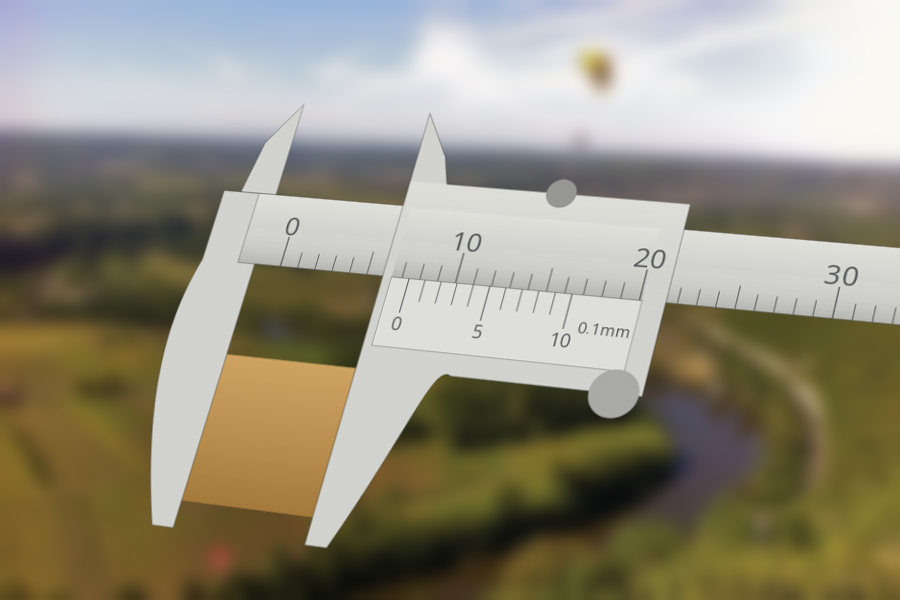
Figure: 7.4mm
